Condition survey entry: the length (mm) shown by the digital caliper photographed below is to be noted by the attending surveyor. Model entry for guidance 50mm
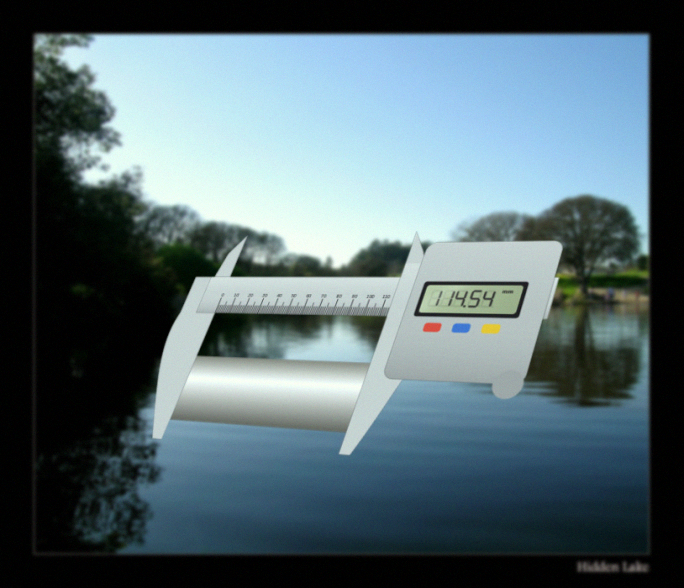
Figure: 114.54mm
